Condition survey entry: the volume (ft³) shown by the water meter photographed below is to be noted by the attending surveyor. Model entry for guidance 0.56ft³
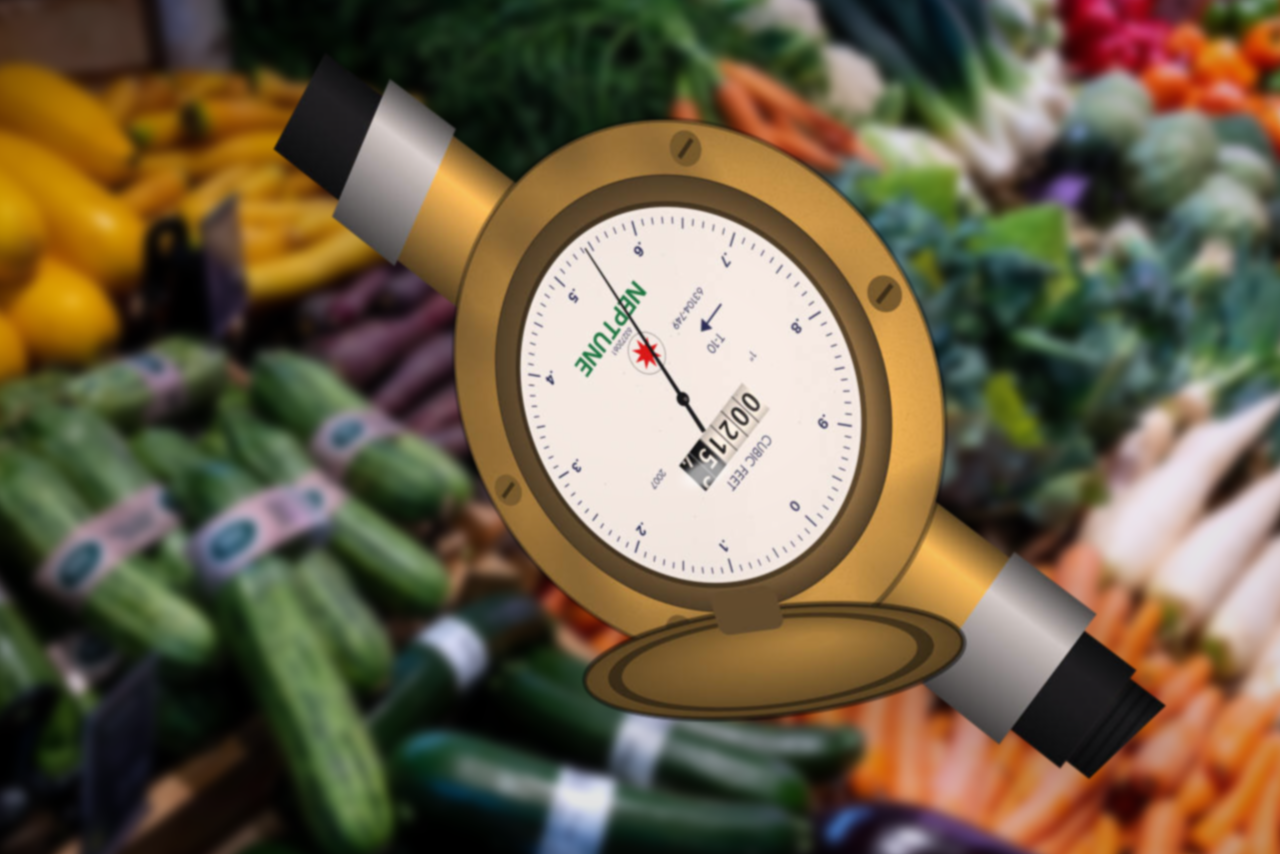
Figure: 2153.54ft³
